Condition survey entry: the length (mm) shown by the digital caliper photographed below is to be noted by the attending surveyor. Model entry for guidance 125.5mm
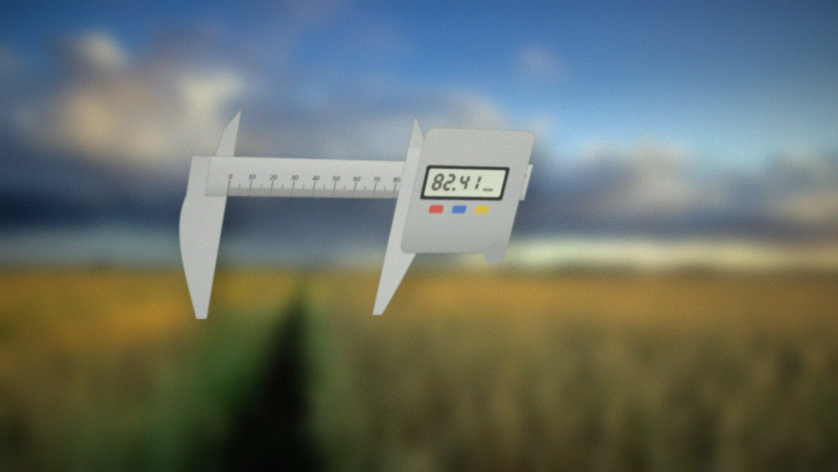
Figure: 82.41mm
